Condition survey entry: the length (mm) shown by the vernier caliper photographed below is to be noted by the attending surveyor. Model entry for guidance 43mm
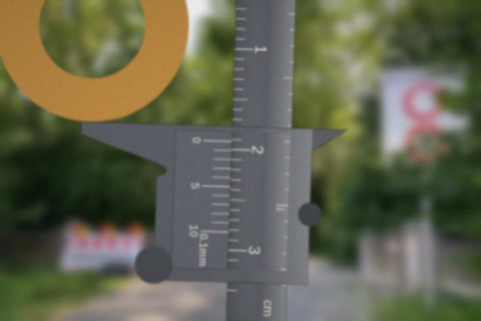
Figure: 19.2mm
